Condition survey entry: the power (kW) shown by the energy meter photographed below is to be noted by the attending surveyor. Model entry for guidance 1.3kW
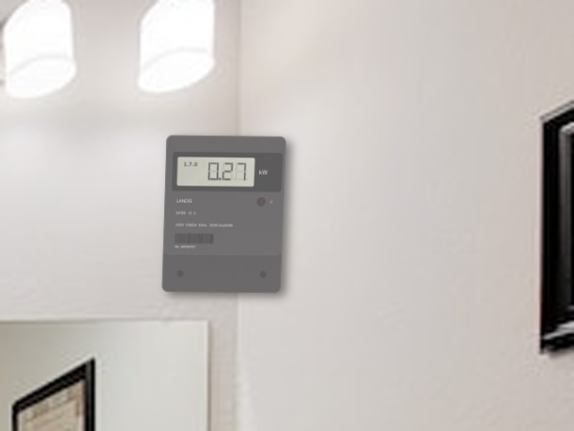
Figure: 0.27kW
